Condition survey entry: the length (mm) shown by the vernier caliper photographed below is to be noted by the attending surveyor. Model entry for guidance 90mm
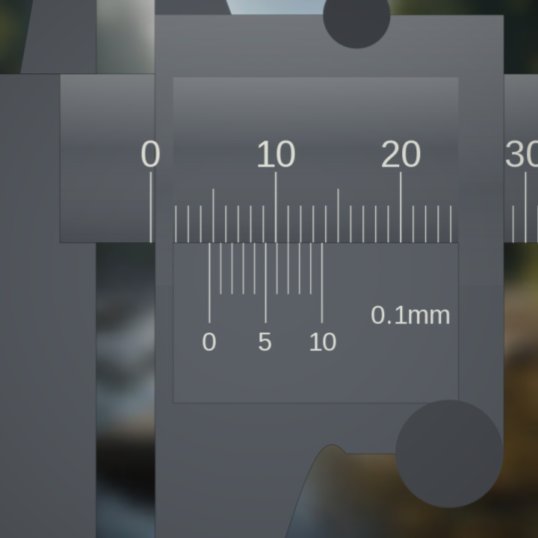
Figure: 4.7mm
